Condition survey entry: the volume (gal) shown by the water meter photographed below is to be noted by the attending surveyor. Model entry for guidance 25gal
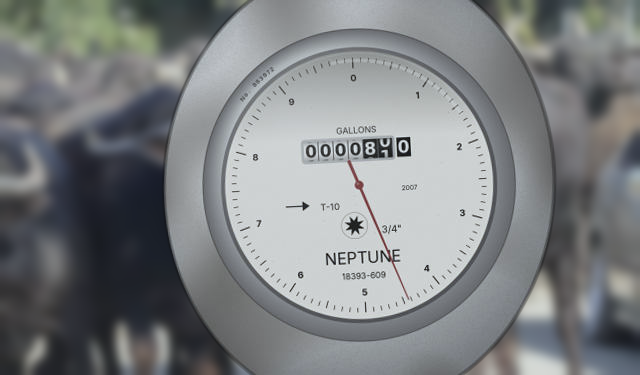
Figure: 804.4gal
